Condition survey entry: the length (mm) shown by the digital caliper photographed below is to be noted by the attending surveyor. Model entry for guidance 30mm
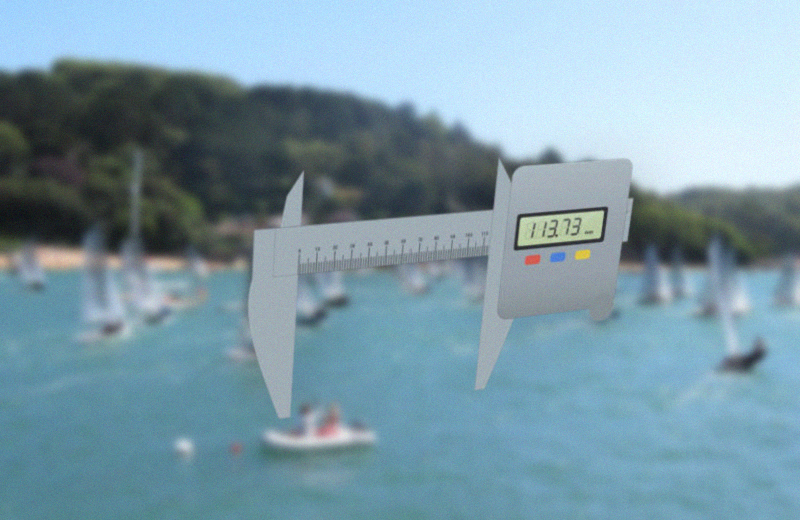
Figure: 113.73mm
